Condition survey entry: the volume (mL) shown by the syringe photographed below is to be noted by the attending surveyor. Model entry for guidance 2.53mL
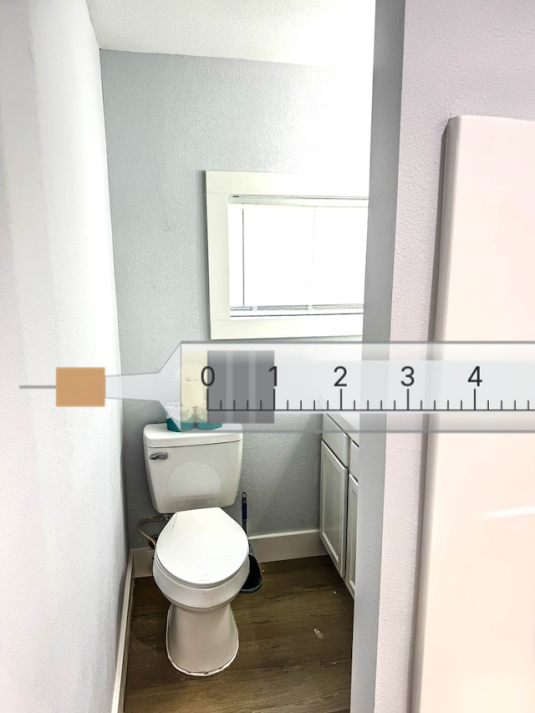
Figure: 0mL
